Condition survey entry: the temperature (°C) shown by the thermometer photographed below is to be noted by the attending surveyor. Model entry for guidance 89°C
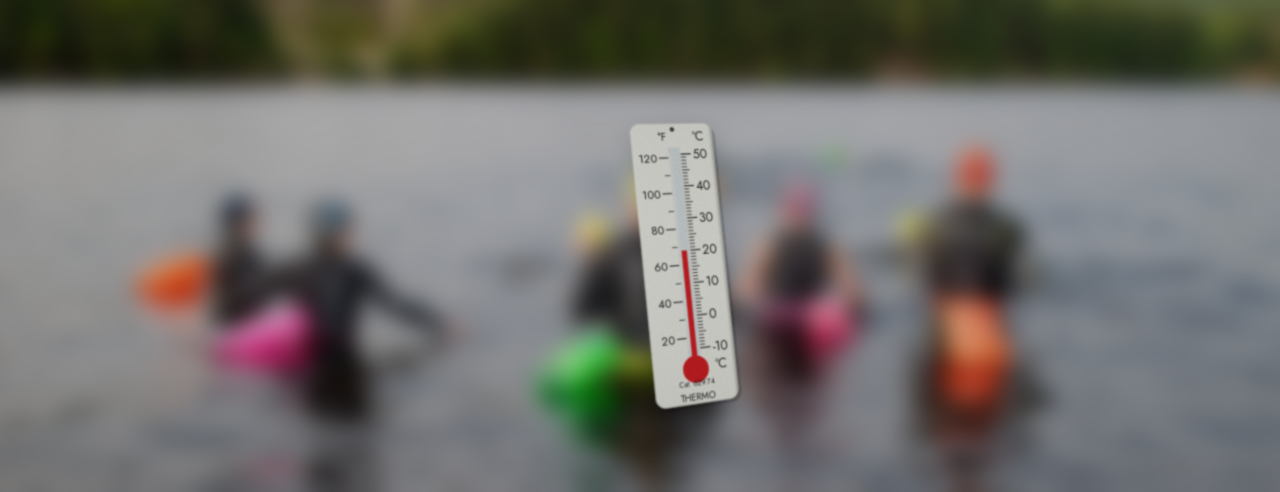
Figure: 20°C
